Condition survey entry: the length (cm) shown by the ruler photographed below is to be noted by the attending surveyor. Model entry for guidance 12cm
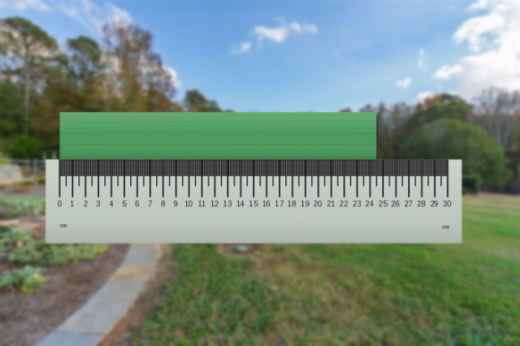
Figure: 24.5cm
